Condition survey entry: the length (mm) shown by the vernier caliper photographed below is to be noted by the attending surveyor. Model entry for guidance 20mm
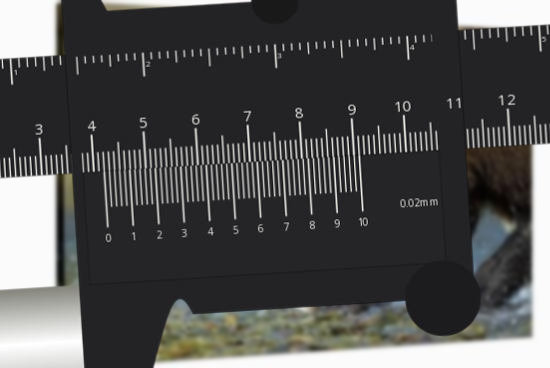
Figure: 42.0mm
